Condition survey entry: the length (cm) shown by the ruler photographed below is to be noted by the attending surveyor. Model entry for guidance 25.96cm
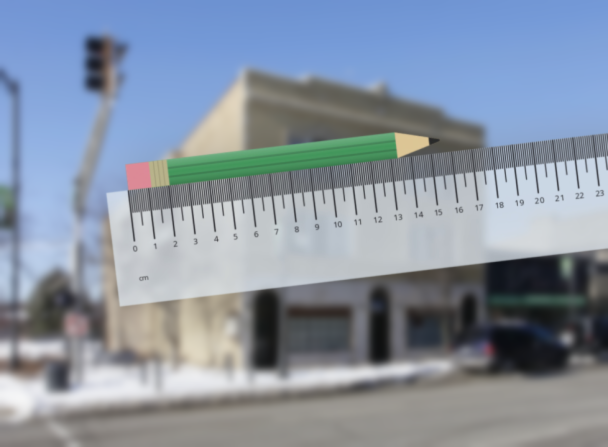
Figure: 15.5cm
